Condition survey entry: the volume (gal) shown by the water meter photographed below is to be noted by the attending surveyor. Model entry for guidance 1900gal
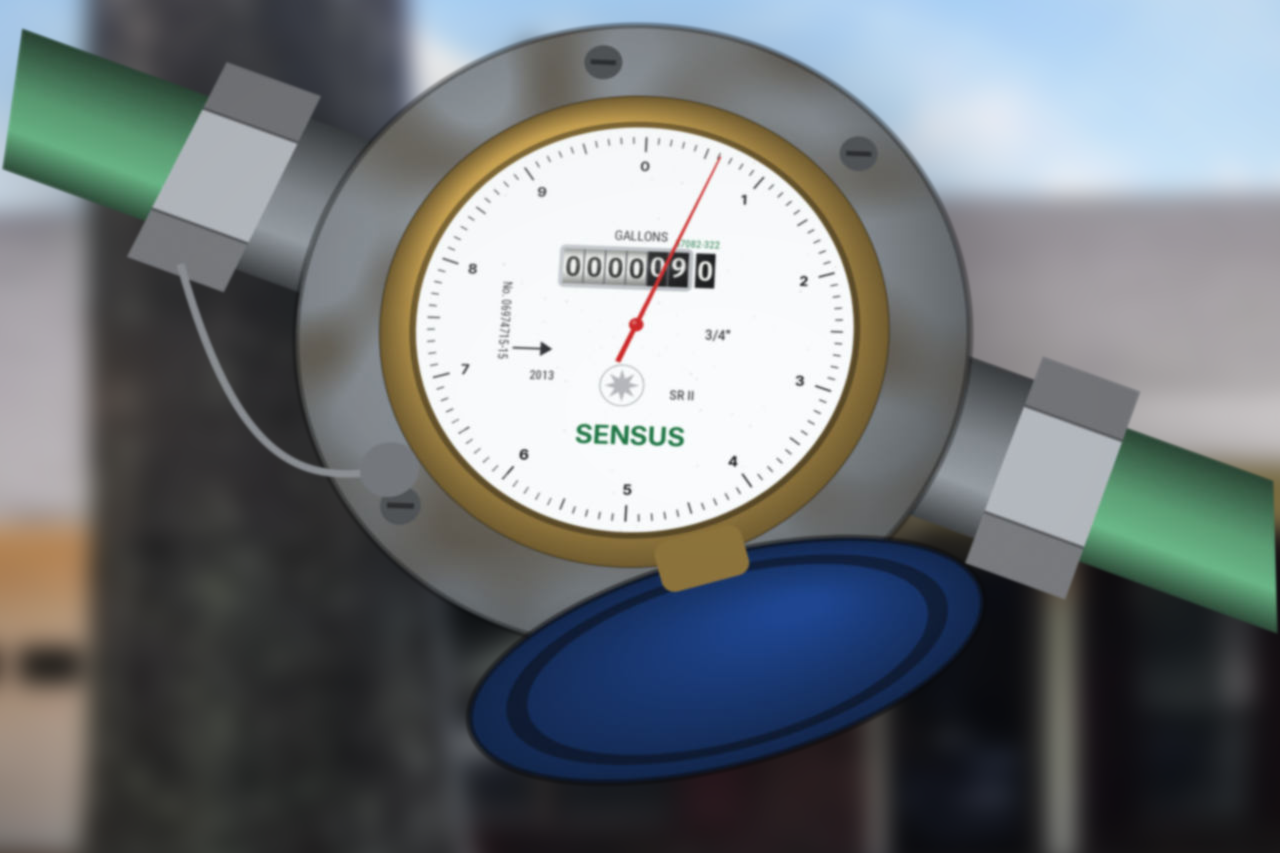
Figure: 90.6gal
